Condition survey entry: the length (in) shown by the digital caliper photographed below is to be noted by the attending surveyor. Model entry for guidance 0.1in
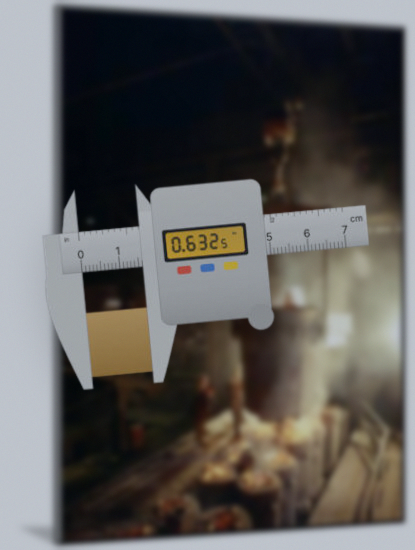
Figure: 0.6325in
